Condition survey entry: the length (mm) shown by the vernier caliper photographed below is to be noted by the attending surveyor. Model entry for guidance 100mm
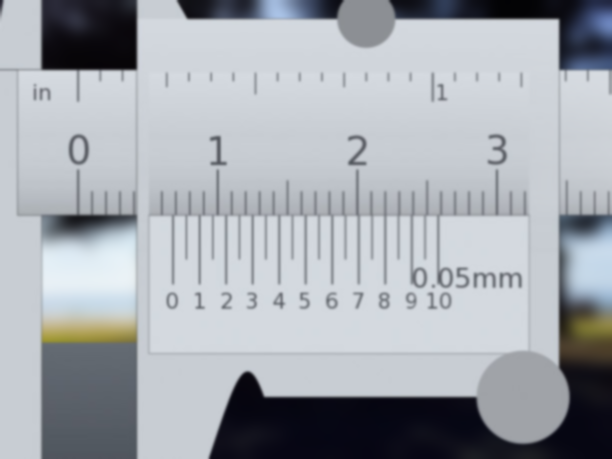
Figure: 6.8mm
